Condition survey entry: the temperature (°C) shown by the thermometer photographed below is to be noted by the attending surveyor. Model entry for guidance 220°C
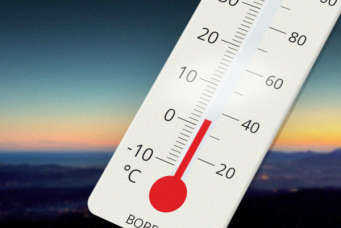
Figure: 2°C
